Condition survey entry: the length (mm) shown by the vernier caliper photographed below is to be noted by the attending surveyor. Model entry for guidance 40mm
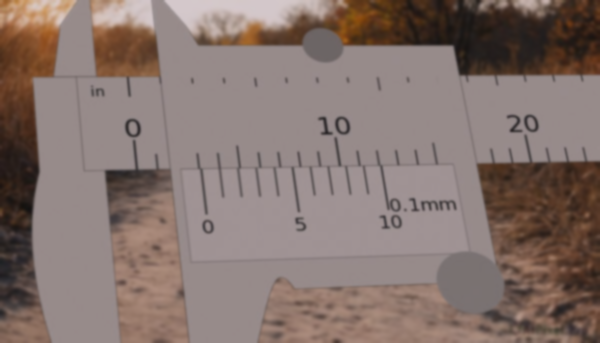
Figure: 3.1mm
